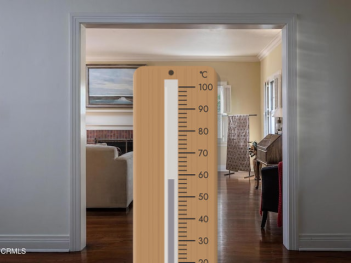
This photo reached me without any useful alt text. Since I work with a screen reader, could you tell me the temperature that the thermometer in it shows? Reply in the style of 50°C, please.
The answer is 58°C
